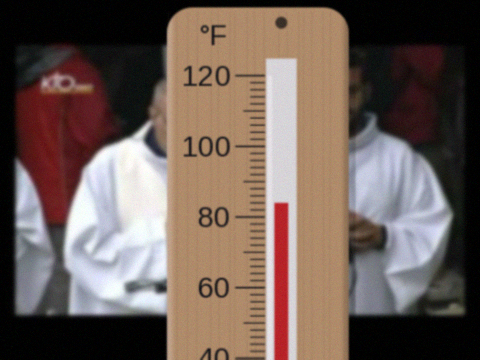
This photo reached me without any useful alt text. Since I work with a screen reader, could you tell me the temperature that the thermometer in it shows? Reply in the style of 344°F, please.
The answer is 84°F
